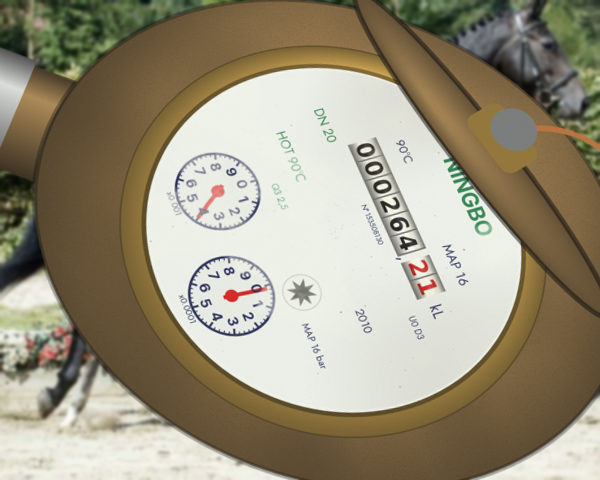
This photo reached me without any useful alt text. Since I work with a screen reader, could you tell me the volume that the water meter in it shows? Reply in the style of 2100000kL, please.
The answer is 264.2140kL
